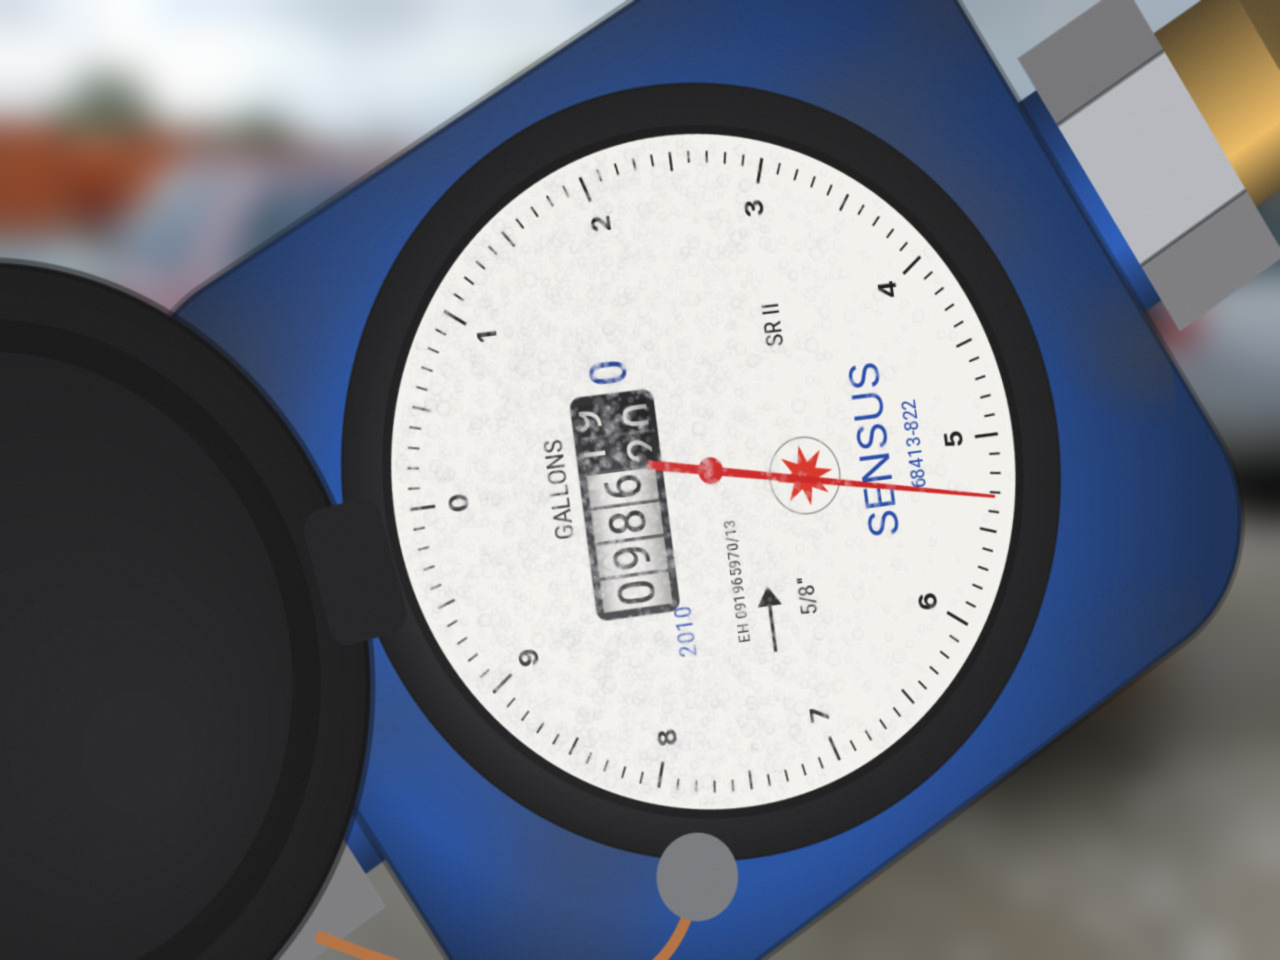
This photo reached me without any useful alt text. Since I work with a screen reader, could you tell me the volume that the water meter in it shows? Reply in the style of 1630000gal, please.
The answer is 986195.3gal
